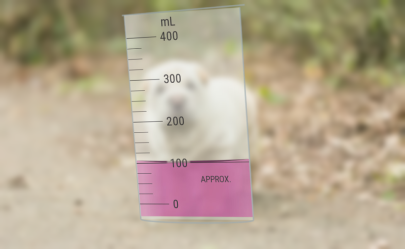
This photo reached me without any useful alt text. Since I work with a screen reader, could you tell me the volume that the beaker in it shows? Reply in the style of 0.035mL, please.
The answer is 100mL
